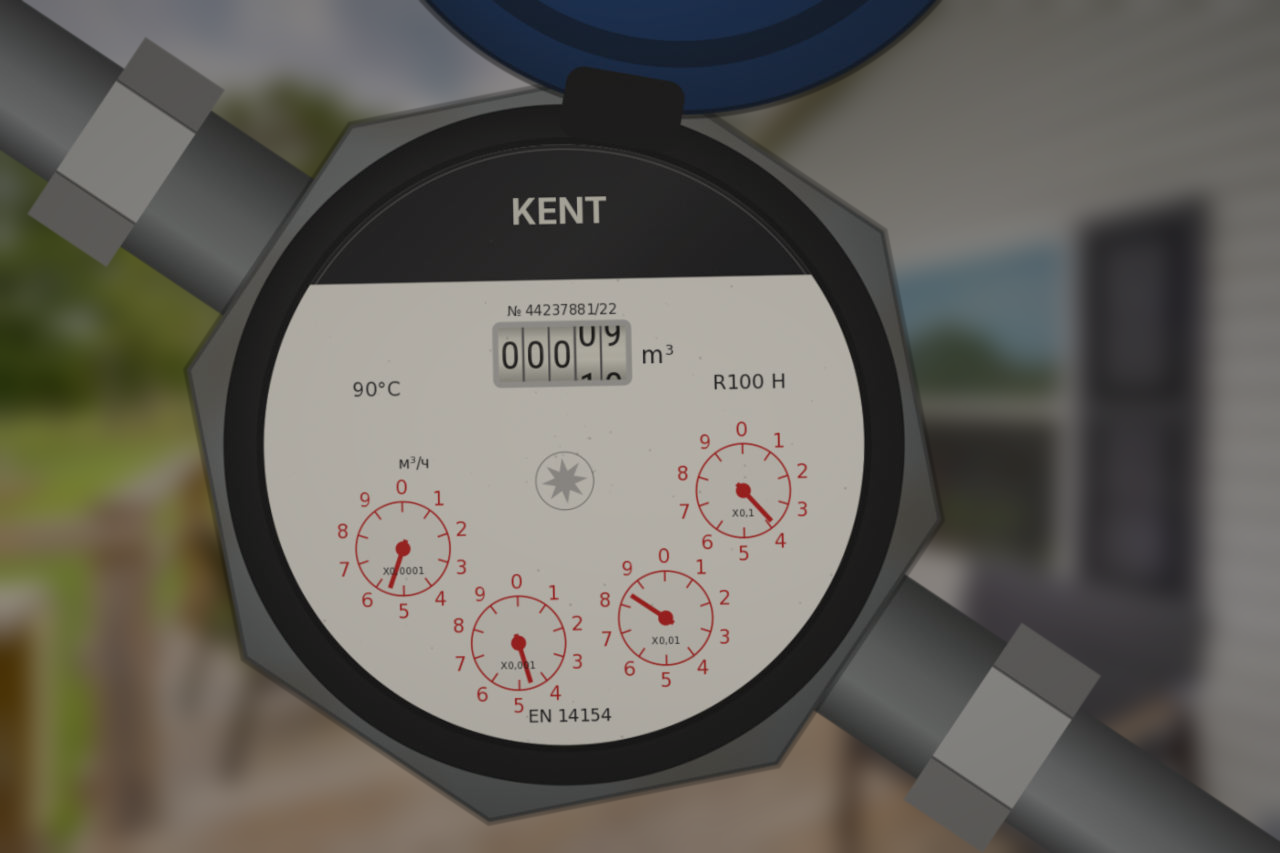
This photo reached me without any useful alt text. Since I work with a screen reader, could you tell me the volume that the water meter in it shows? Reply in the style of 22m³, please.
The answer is 9.3845m³
